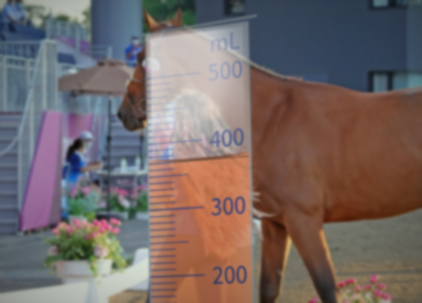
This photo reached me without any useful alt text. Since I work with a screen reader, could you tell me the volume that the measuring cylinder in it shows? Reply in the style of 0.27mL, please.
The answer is 370mL
